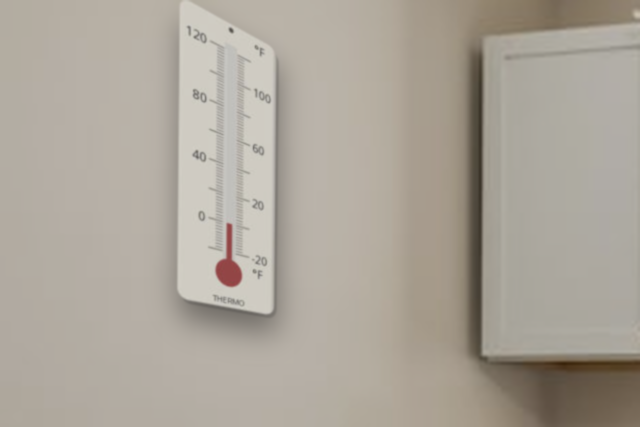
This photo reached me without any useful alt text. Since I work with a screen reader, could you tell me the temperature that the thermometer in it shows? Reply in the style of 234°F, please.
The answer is 0°F
